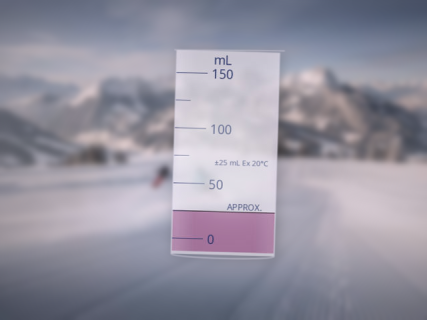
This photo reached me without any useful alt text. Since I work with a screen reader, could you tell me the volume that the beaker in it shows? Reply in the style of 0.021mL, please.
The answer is 25mL
